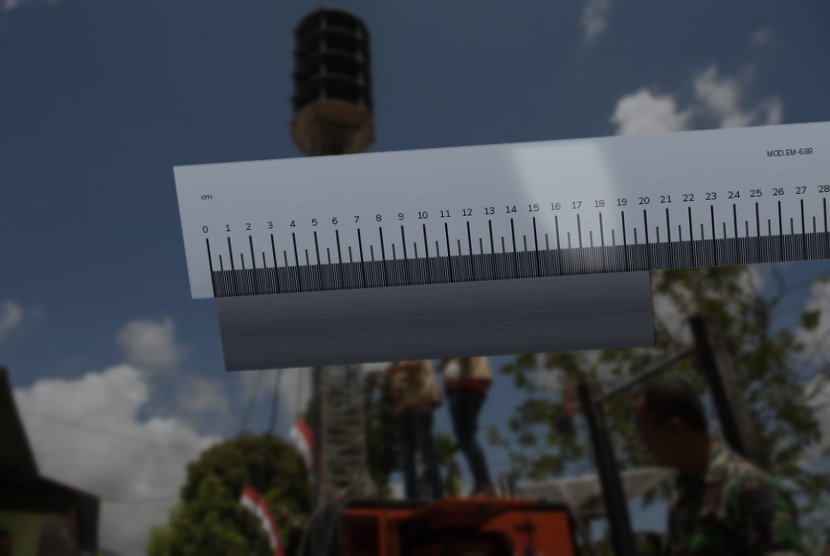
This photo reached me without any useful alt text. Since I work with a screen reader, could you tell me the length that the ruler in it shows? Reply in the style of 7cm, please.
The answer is 20cm
